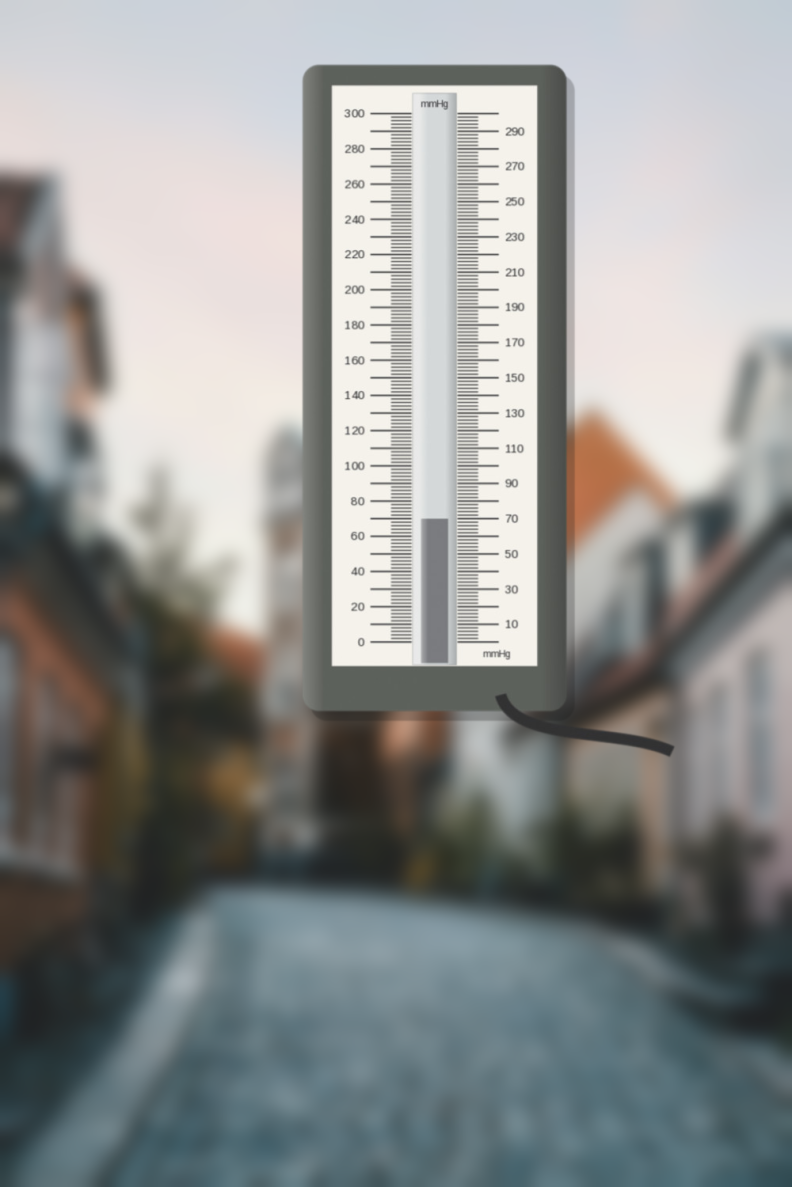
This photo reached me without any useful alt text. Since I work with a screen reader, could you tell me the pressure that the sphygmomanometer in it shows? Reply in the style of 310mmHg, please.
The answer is 70mmHg
